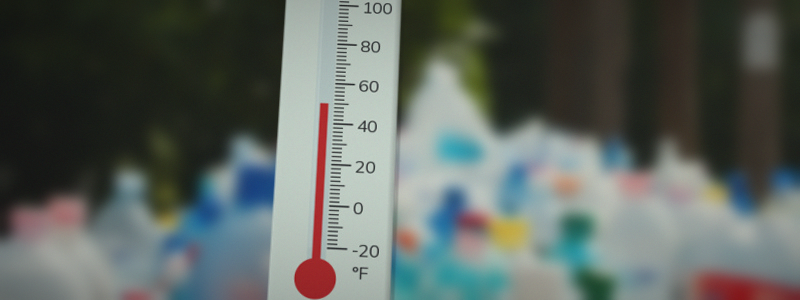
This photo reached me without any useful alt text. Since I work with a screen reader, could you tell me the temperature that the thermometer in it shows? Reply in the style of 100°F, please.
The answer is 50°F
